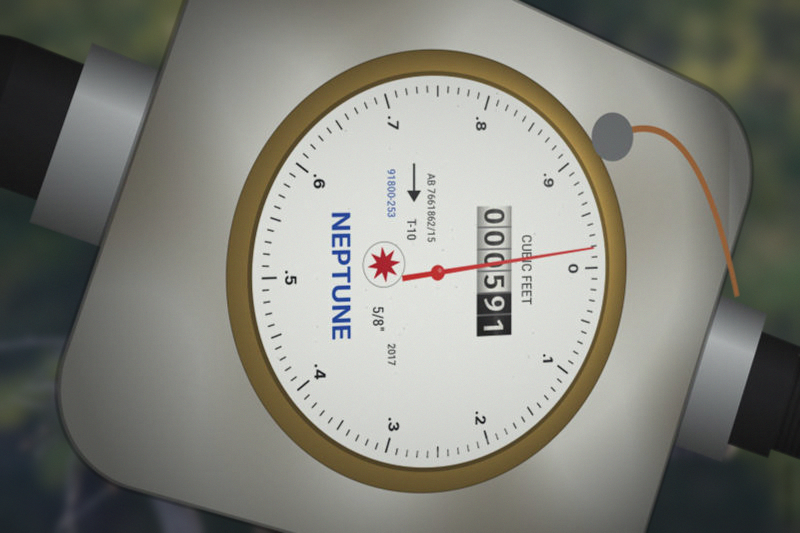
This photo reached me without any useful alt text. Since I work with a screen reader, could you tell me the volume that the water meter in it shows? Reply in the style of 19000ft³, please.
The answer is 590.98ft³
